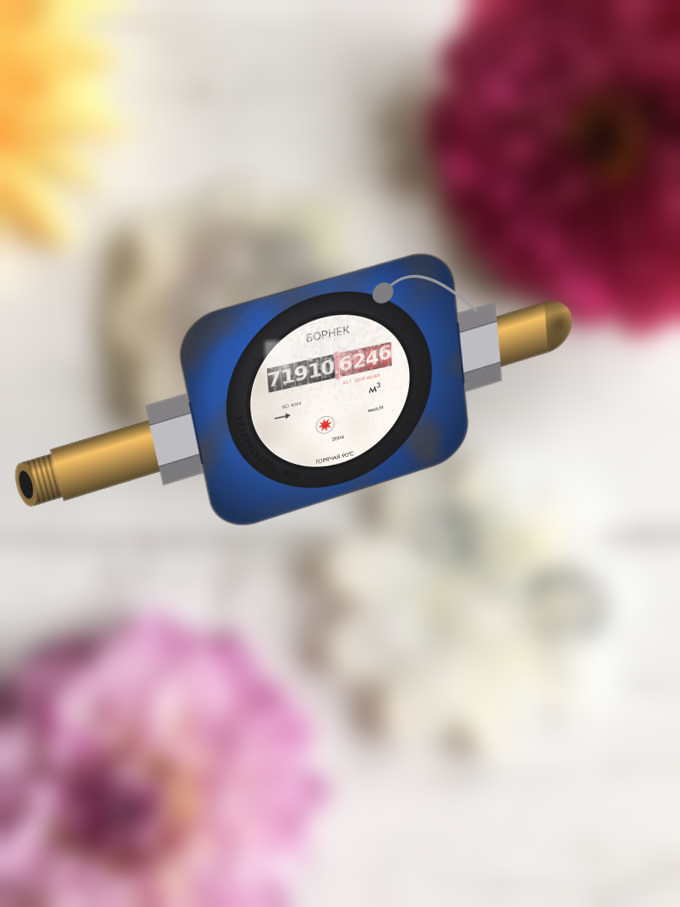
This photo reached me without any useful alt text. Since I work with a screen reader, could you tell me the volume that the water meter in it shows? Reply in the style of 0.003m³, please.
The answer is 71910.6246m³
